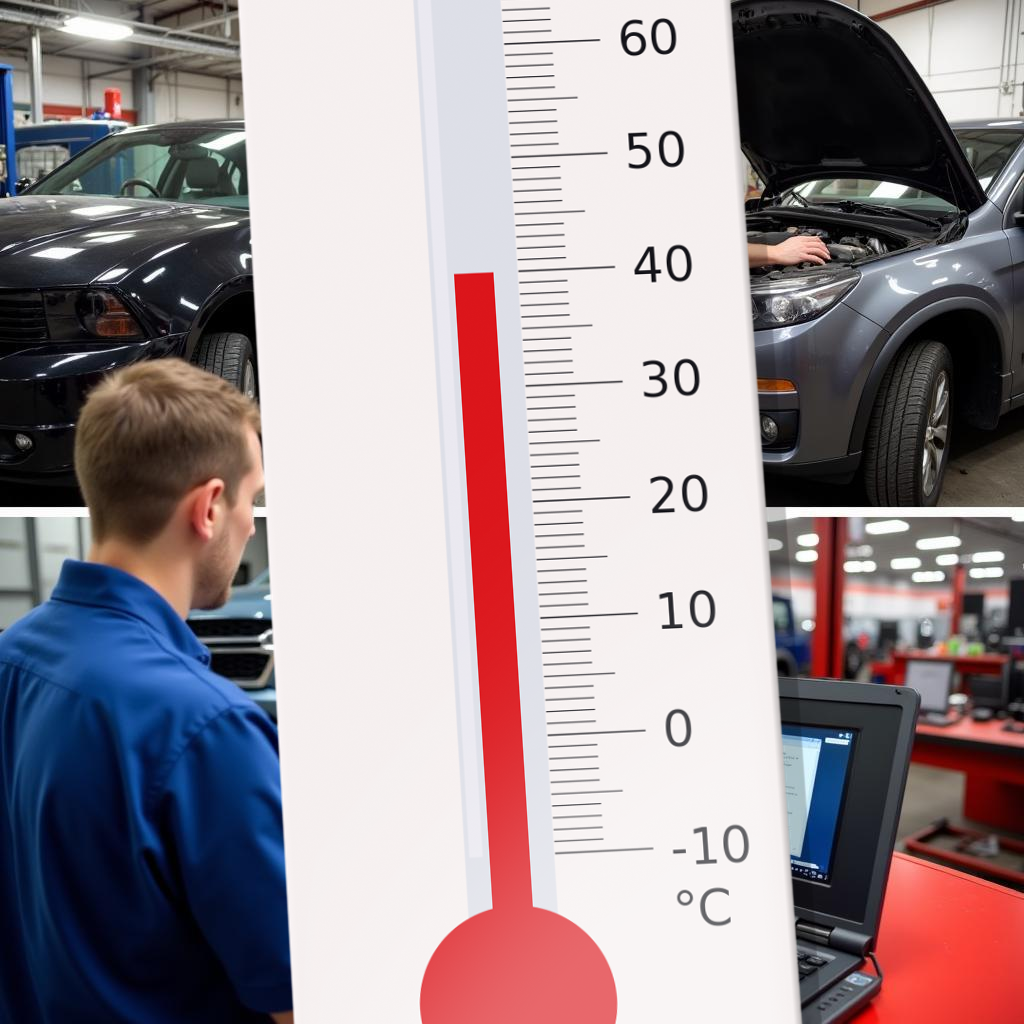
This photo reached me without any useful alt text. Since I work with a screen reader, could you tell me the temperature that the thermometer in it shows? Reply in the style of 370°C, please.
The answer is 40°C
